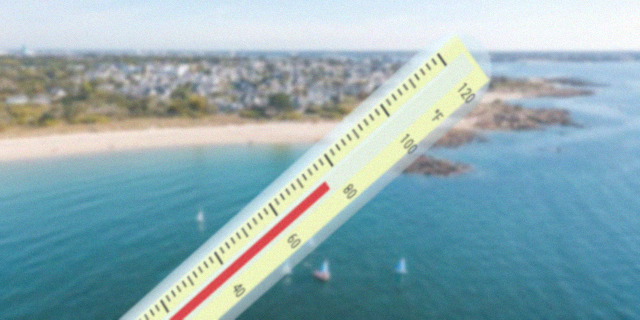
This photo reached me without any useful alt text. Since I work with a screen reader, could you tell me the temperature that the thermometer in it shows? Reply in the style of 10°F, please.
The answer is 76°F
